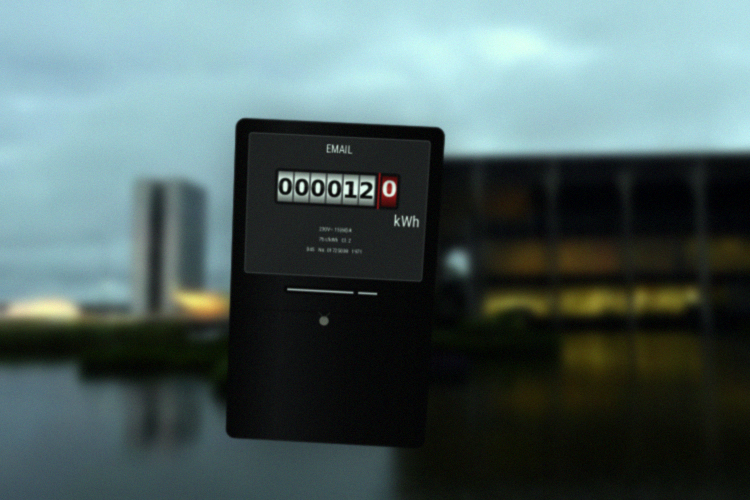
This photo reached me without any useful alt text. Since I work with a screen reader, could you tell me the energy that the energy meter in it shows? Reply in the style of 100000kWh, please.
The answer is 12.0kWh
